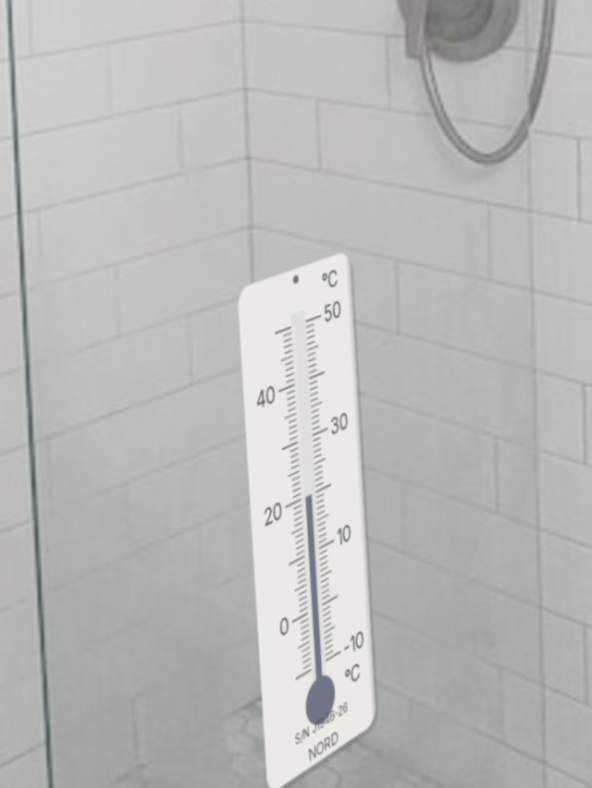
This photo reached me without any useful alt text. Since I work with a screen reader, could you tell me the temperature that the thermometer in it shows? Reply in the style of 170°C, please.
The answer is 20°C
